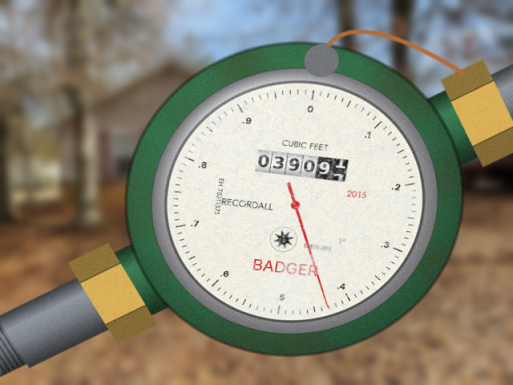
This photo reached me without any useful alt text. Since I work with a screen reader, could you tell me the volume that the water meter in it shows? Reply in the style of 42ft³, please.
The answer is 39091.43ft³
